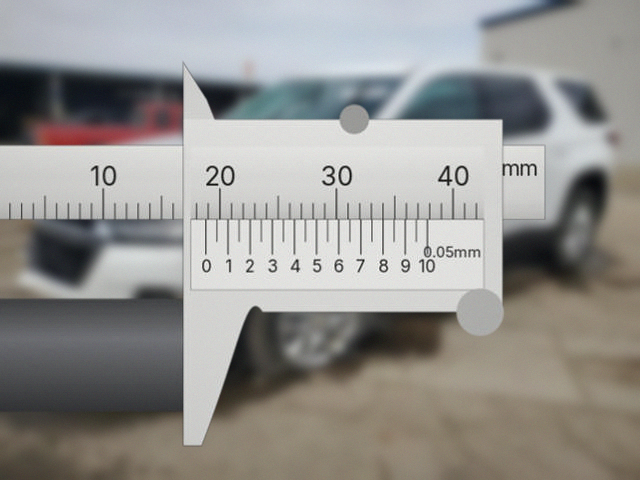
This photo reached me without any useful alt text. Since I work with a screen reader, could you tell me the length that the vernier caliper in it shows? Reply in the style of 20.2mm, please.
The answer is 18.8mm
